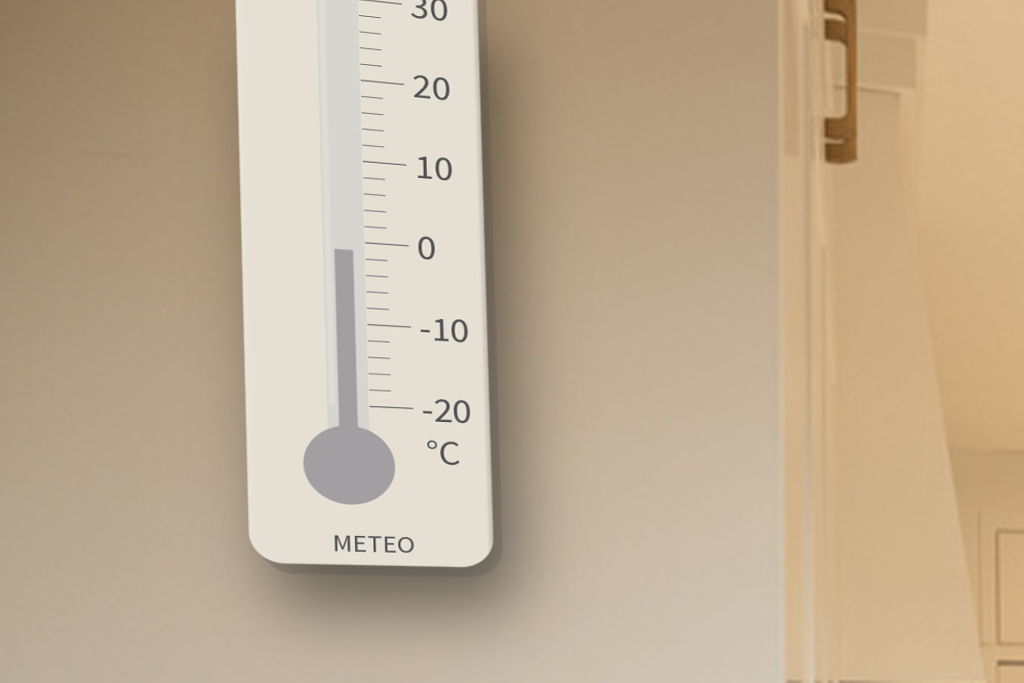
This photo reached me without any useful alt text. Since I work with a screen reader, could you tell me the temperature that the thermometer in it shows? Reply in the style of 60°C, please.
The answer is -1°C
